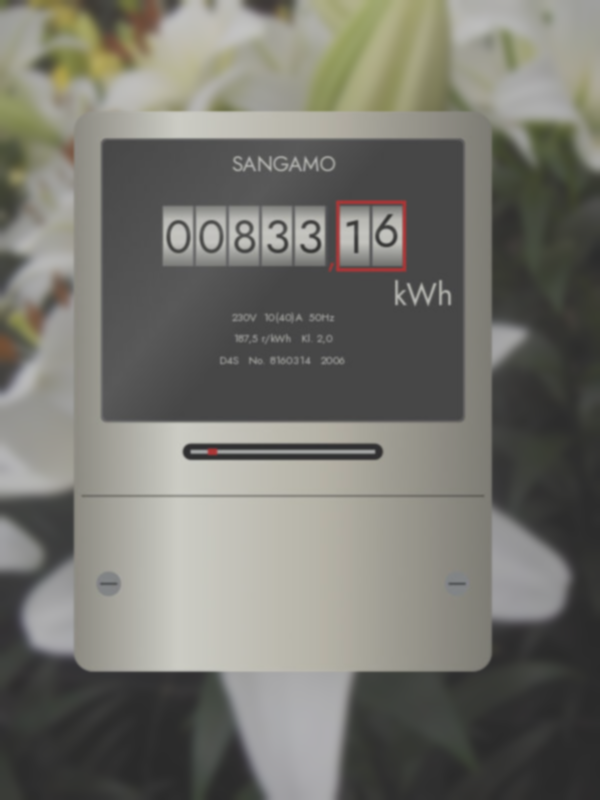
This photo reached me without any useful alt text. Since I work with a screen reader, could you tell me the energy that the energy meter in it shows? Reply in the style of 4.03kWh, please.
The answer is 833.16kWh
